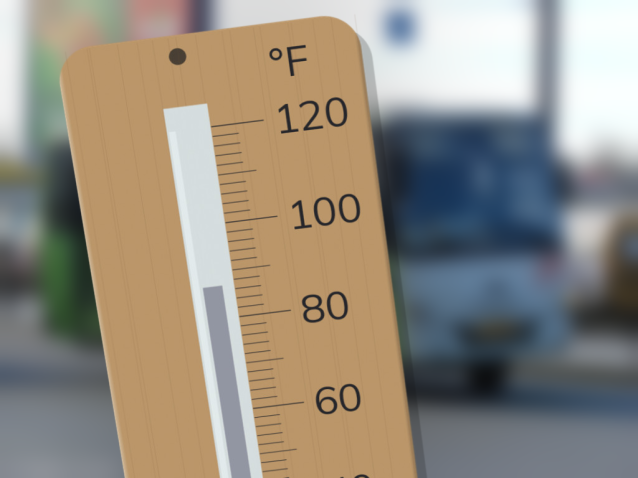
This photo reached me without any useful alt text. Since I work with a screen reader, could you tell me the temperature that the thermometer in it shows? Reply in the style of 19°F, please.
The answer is 87°F
